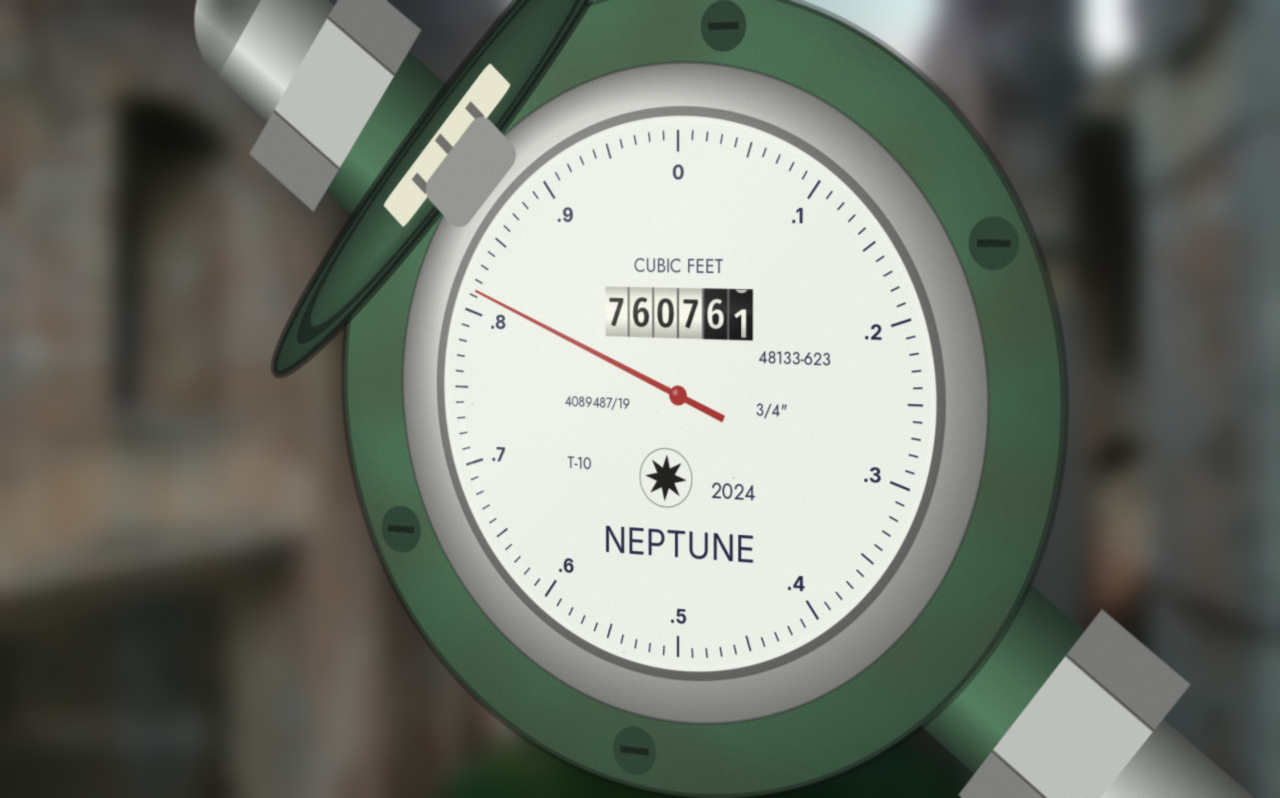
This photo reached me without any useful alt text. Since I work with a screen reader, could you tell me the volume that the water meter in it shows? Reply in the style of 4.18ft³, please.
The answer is 760760.81ft³
